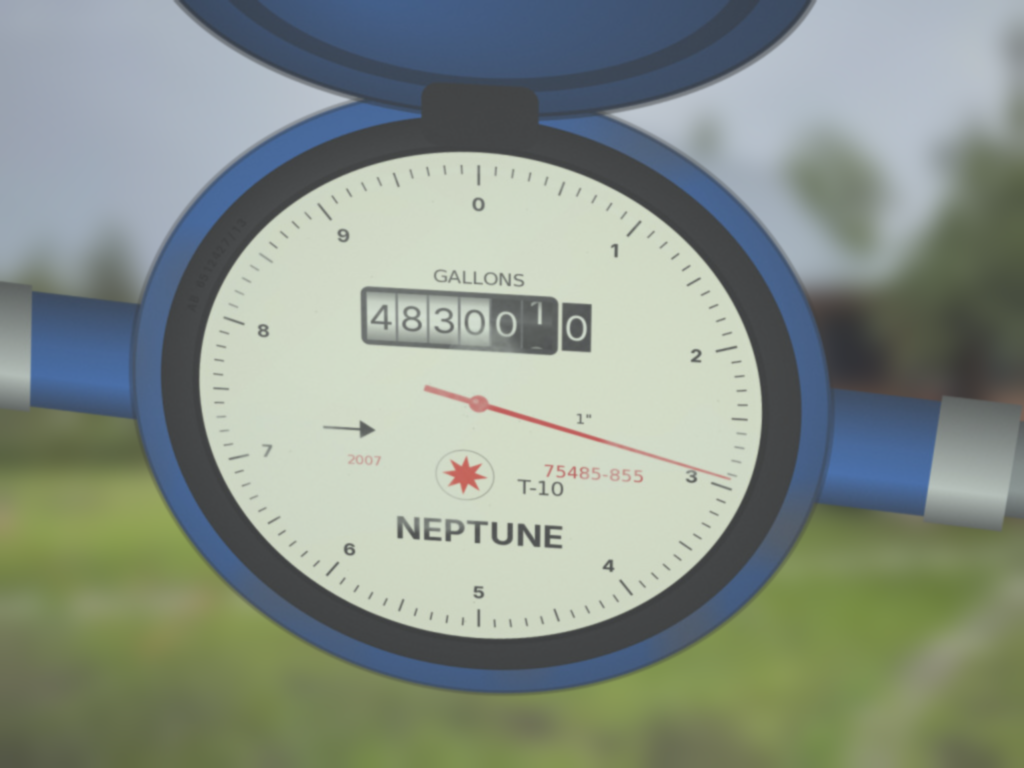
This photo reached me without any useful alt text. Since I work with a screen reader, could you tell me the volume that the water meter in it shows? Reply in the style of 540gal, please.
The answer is 4830012.9gal
